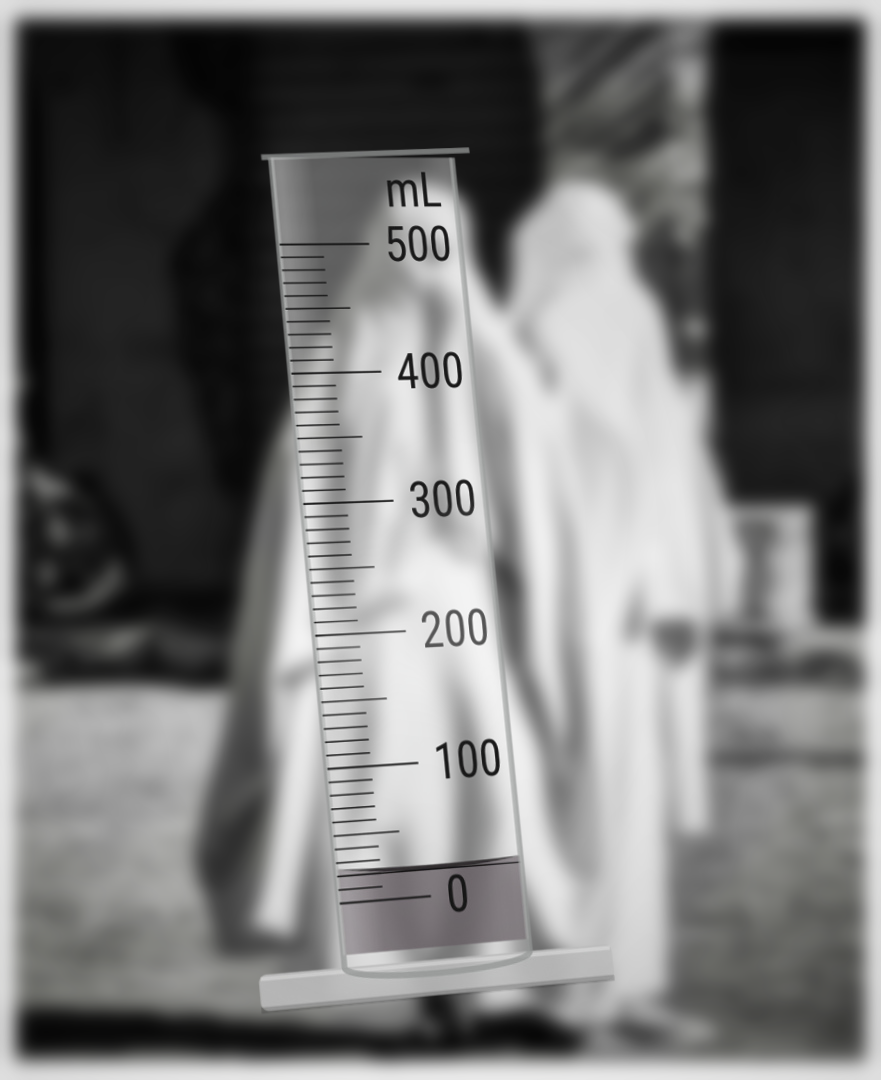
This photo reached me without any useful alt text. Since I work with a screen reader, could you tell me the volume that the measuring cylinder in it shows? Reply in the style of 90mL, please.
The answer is 20mL
